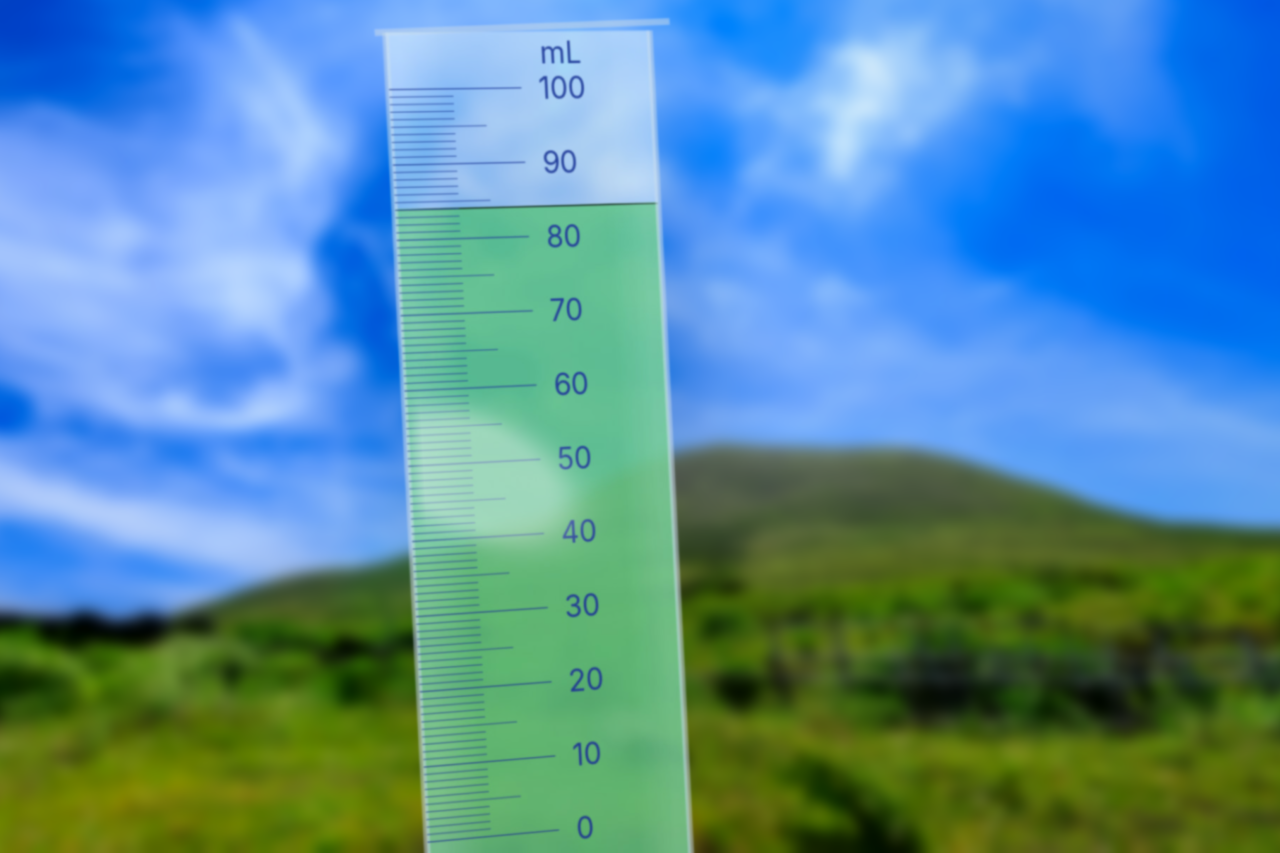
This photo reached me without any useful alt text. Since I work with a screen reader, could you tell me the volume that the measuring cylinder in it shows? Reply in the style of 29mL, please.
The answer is 84mL
